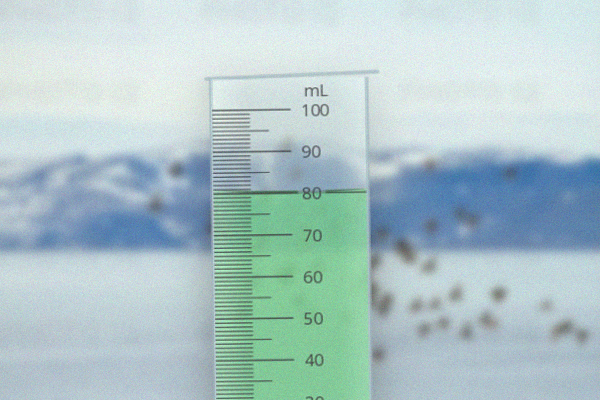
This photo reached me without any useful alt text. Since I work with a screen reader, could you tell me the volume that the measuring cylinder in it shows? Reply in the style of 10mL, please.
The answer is 80mL
